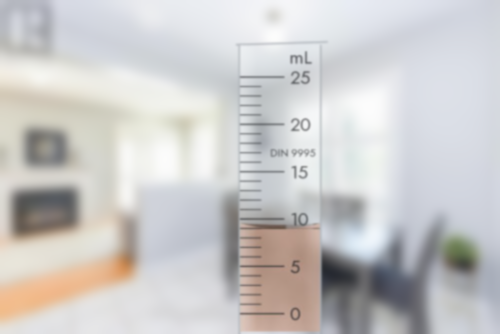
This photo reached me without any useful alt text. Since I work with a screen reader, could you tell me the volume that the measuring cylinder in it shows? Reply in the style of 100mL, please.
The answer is 9mL
